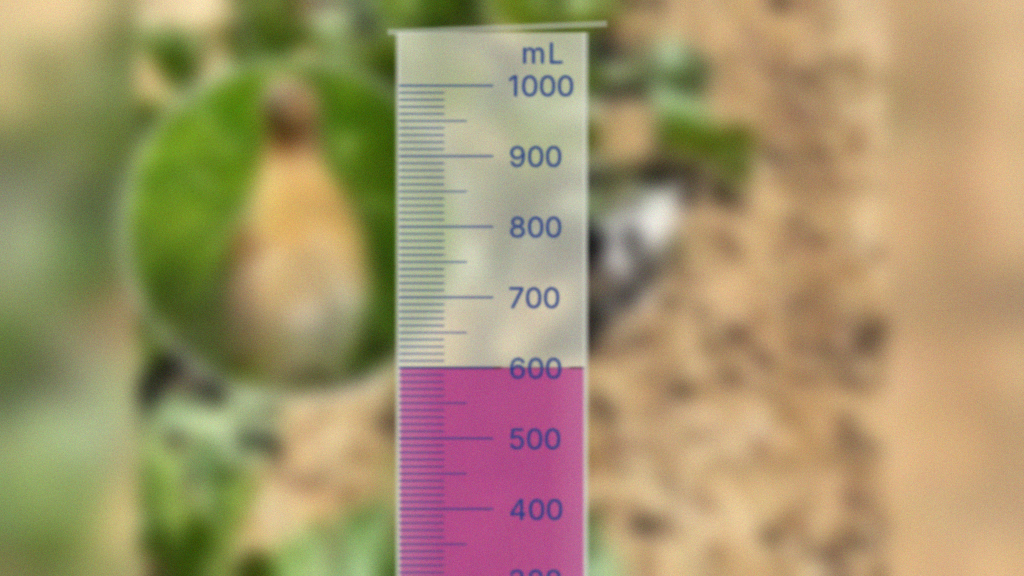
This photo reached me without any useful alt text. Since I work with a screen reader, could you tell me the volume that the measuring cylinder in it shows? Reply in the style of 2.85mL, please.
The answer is 600mL
